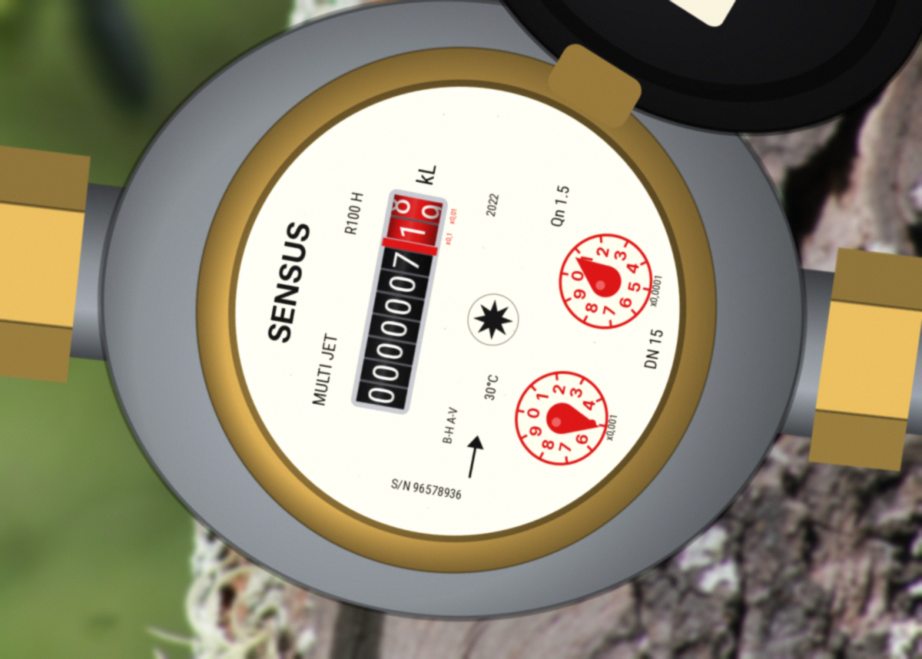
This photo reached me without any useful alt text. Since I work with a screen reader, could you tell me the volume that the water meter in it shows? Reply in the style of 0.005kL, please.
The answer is 7.1850kL
